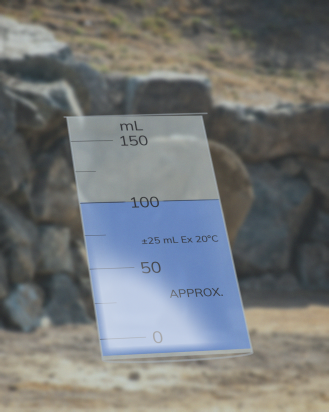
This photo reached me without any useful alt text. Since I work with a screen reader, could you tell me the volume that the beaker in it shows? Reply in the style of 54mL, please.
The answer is 100mL
